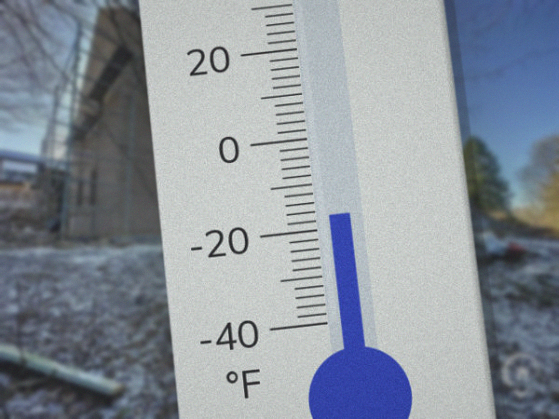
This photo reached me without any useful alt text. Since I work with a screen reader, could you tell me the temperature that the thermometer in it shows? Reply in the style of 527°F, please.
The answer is -17°F
